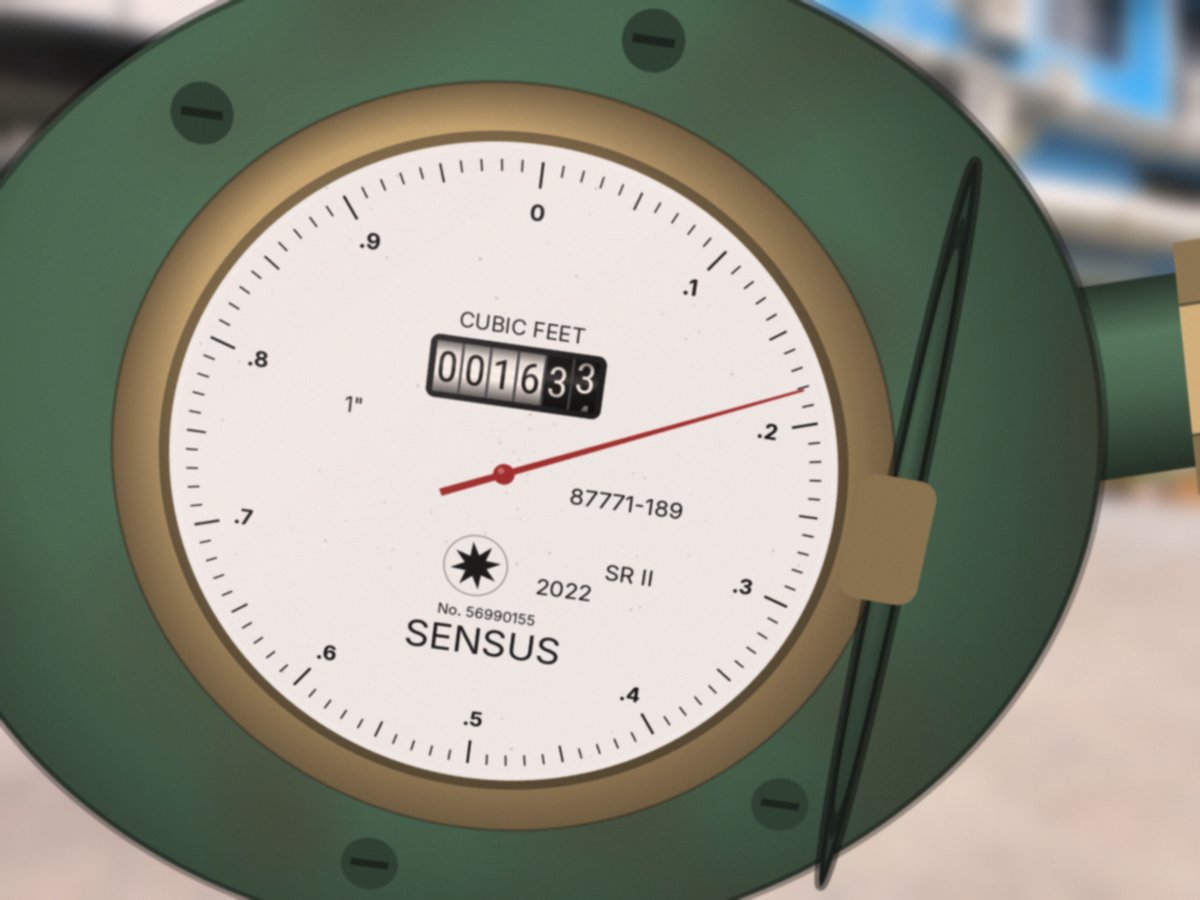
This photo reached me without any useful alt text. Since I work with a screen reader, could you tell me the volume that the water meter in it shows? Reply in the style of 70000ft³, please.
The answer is 1633.18ft³
